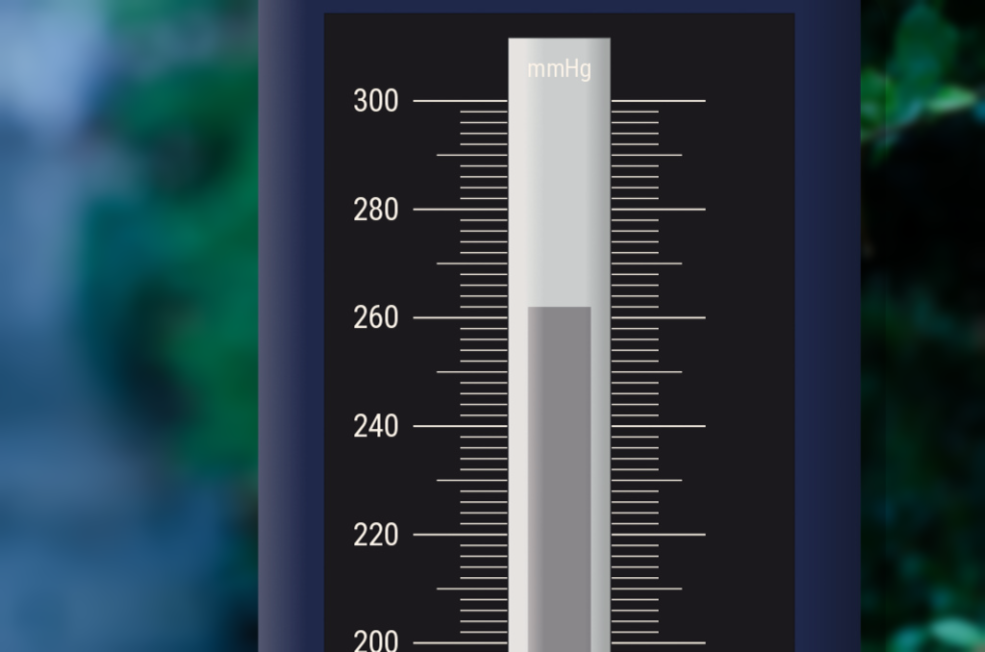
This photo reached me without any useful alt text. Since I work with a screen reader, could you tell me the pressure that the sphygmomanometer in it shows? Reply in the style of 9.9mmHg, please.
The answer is 262mmHg
